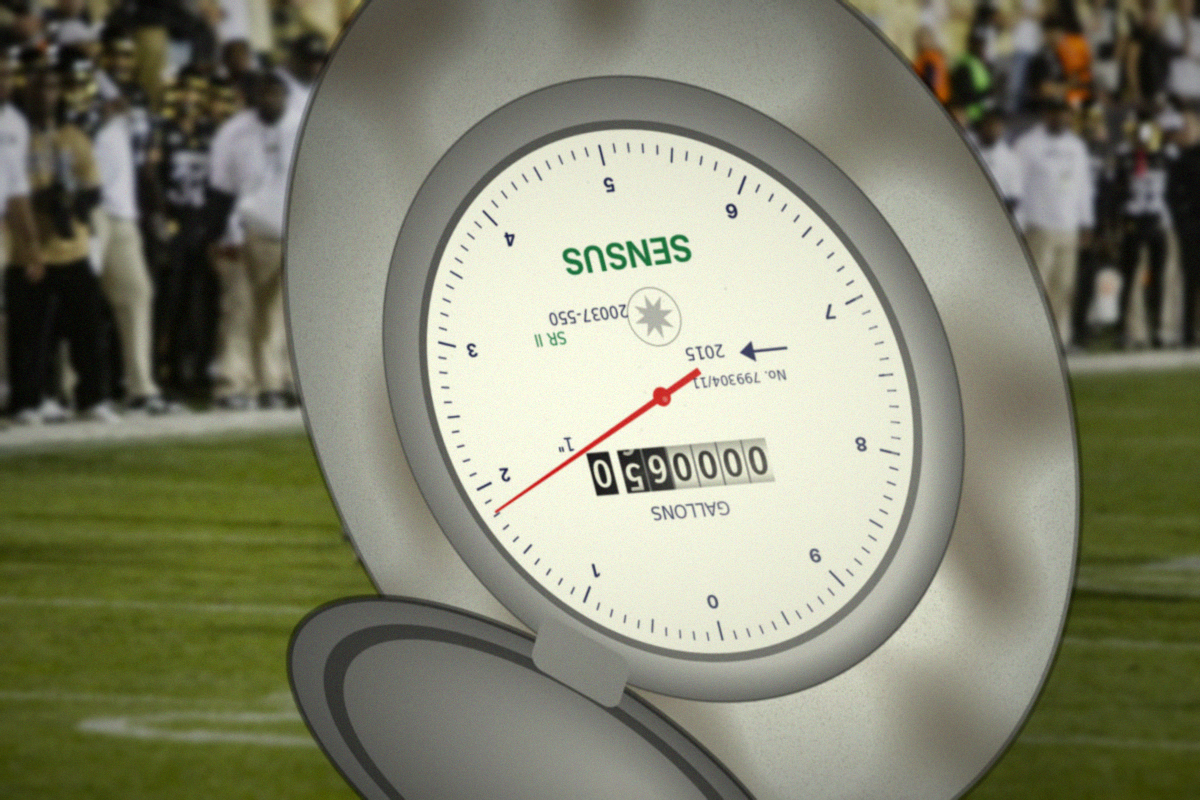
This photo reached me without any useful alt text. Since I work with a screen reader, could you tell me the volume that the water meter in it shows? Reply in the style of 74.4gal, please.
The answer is 651.8gal
